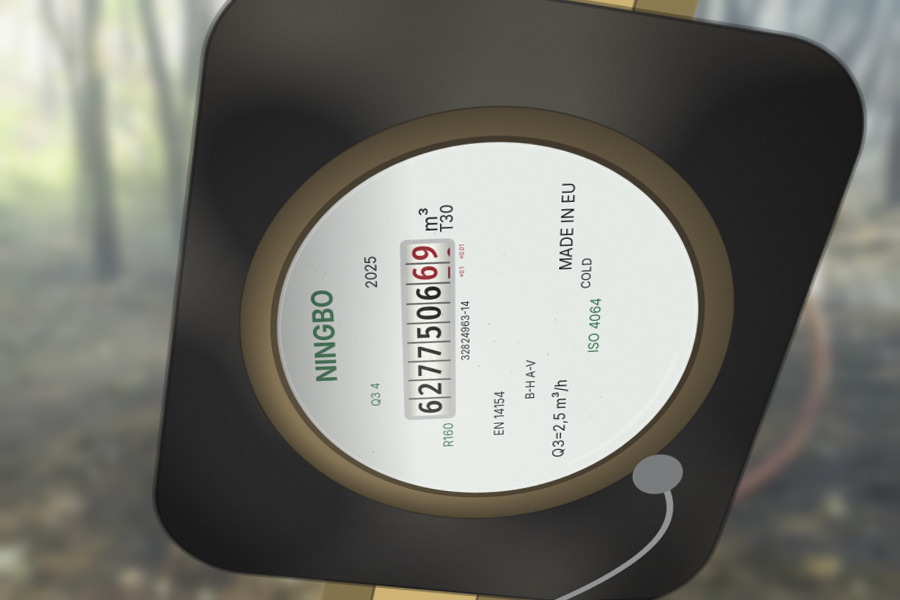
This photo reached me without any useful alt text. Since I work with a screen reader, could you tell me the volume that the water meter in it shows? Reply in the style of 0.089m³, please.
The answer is 6277506.69m³
